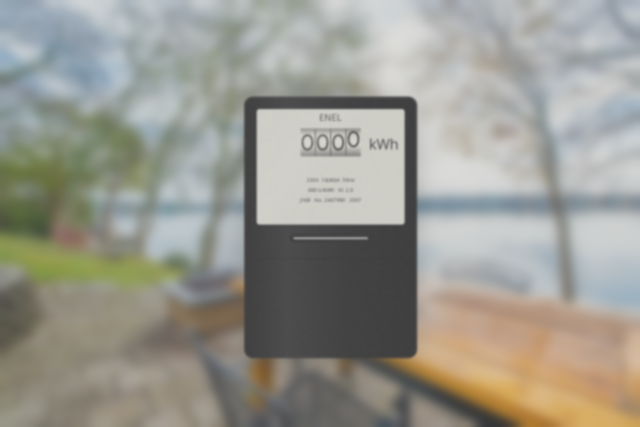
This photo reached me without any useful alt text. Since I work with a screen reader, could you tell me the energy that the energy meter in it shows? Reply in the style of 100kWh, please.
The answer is 0kWh
